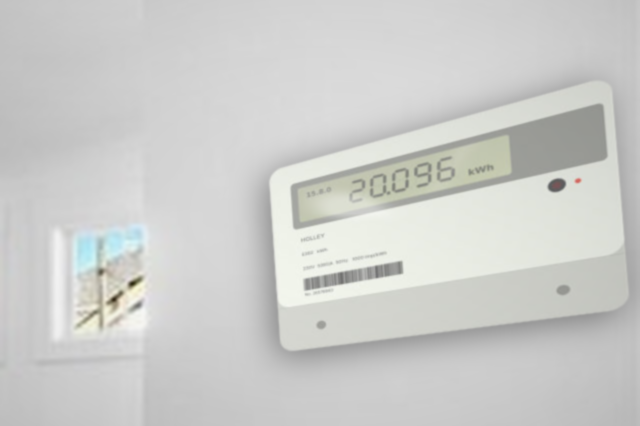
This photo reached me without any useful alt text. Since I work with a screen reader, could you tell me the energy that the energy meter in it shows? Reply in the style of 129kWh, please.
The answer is 20.096kWh
